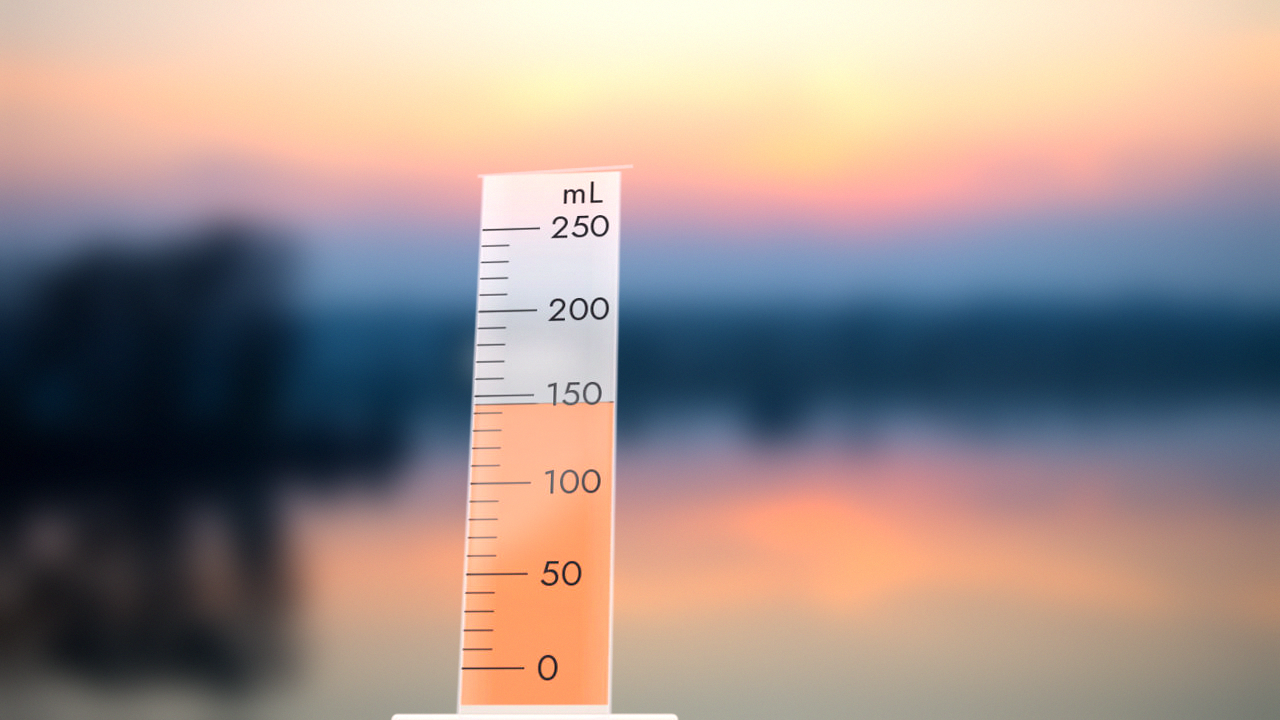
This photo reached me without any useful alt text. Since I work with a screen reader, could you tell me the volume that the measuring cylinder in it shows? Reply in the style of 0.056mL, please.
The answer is 145mL
